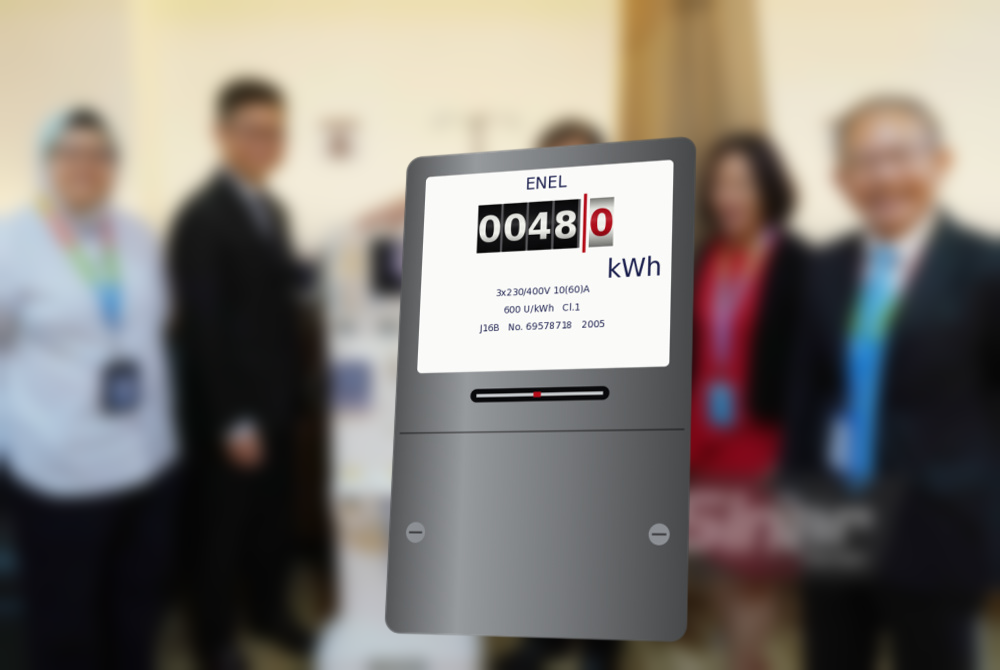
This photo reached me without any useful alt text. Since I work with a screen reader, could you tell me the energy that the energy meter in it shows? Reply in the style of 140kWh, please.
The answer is 48.0kWh
